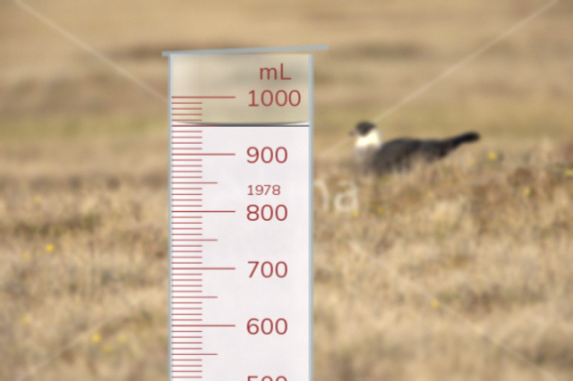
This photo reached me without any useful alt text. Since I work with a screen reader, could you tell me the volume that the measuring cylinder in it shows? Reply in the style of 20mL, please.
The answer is 950mL
